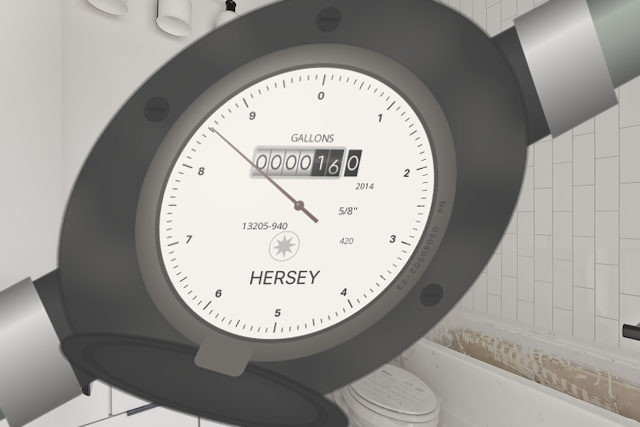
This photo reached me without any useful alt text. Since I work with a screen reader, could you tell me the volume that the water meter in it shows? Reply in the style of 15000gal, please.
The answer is 158.5gal
